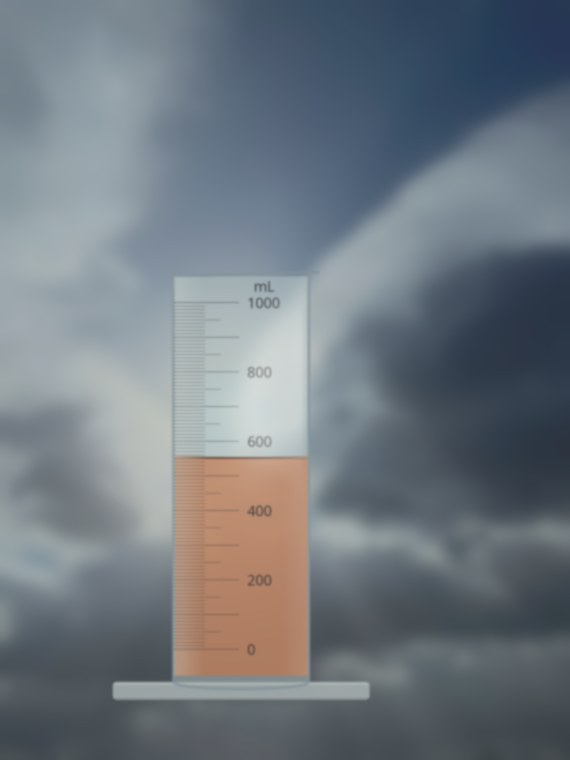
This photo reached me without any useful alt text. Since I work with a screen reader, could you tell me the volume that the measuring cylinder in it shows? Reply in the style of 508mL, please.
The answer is 550mL
